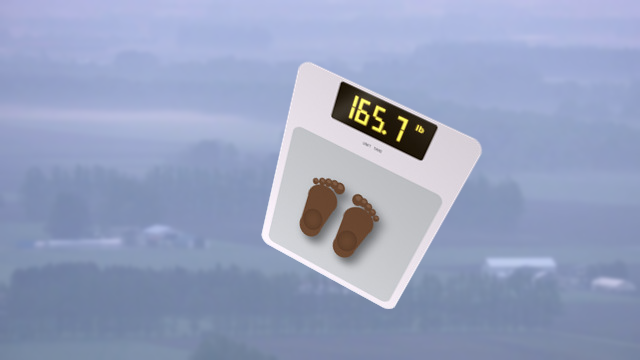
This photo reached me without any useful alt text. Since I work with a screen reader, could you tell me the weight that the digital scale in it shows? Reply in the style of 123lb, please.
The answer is 165.7lb
